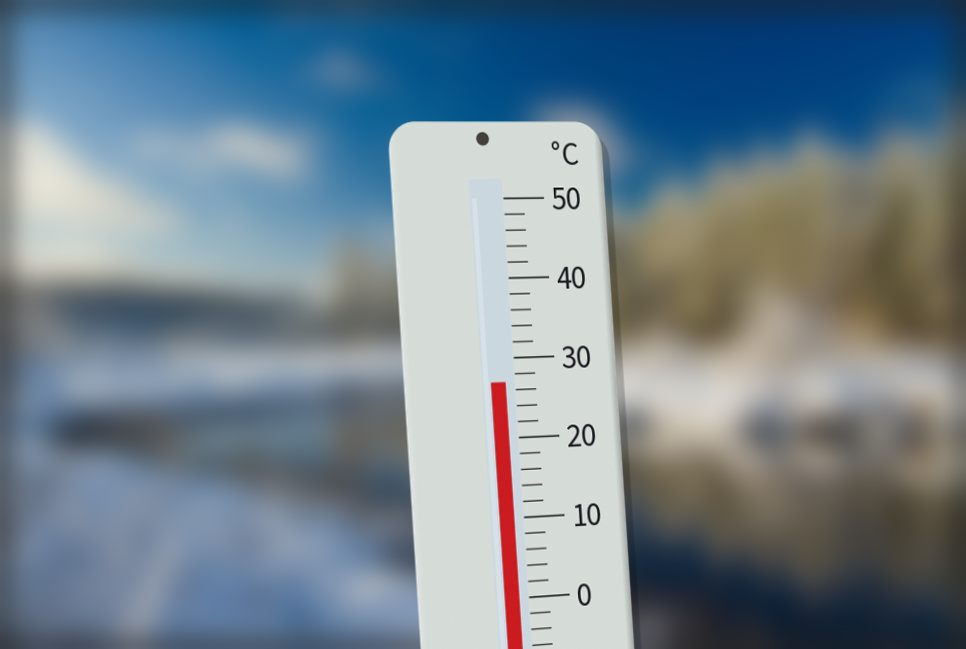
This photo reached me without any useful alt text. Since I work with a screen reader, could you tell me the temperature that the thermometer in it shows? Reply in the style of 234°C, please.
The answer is 27°C
